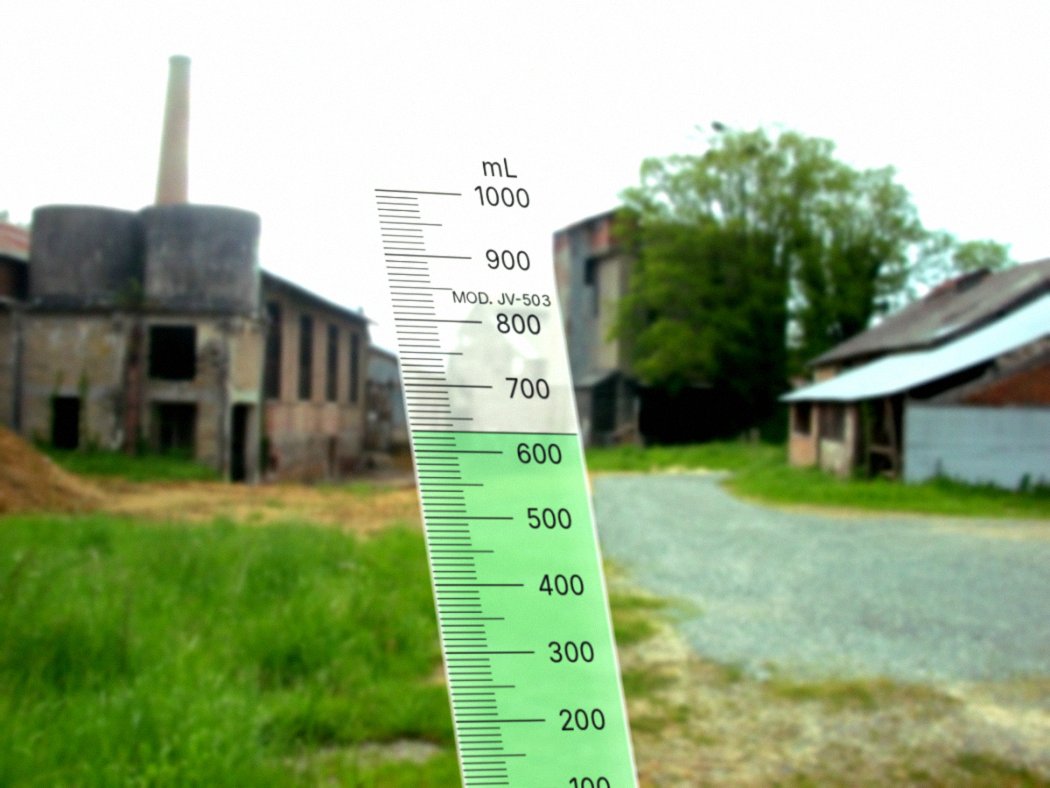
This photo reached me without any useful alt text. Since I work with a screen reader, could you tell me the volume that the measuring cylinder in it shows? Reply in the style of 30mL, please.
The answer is 630mL
